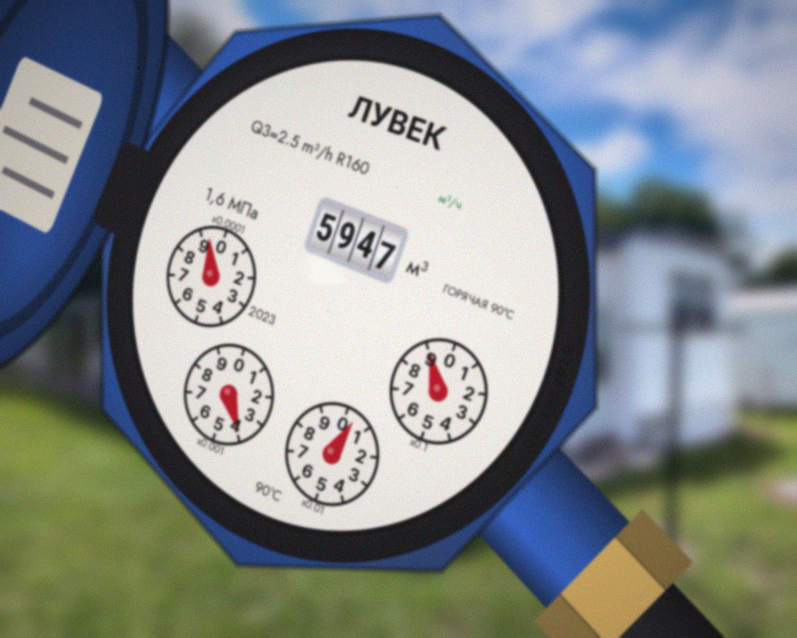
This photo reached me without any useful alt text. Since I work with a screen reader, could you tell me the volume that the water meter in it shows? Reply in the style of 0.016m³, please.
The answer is 5946.9039m³
